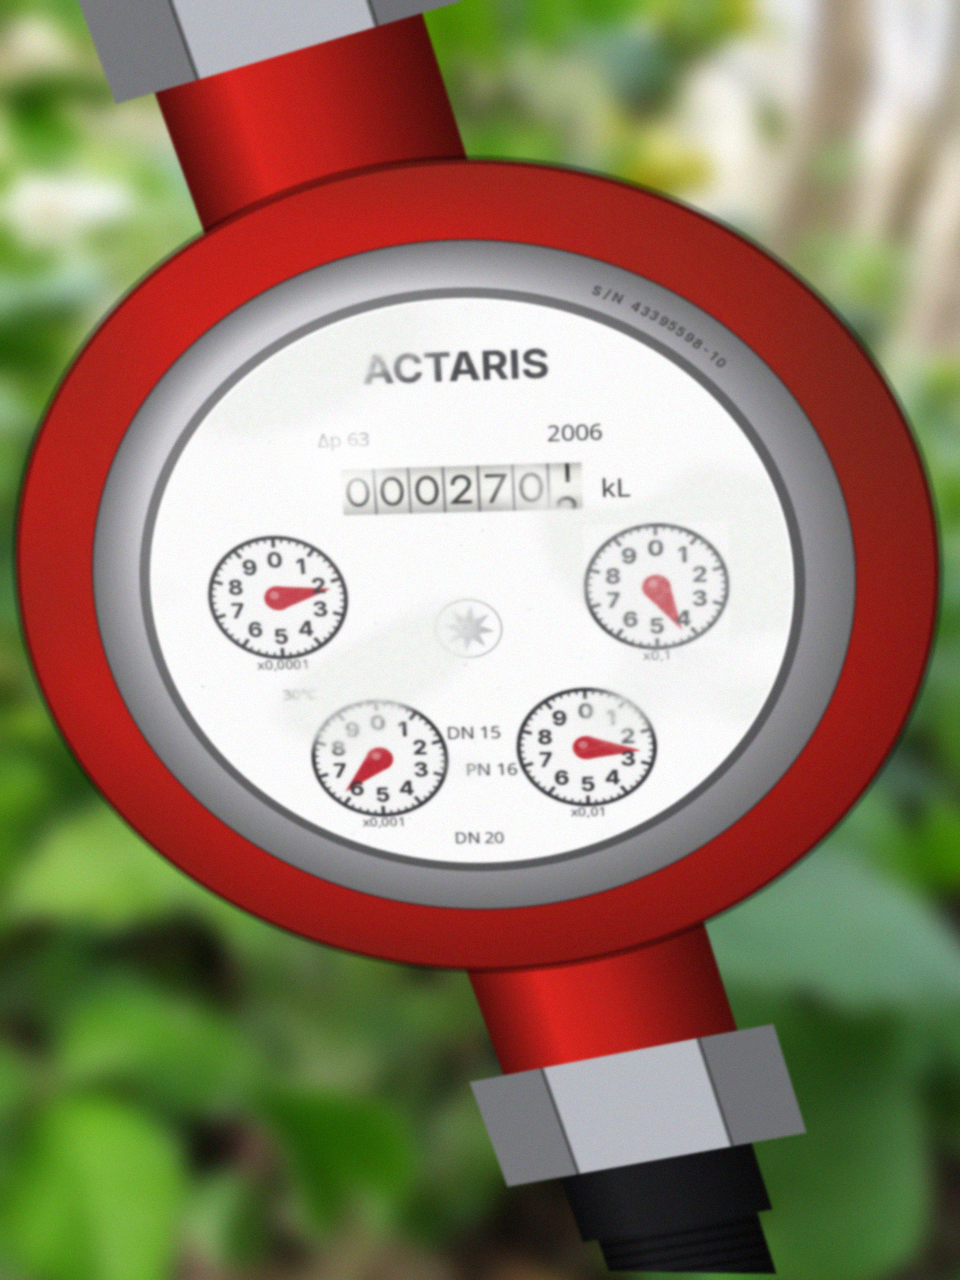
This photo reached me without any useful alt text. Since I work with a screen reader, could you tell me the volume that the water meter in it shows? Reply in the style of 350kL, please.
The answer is 2701.4262kL
